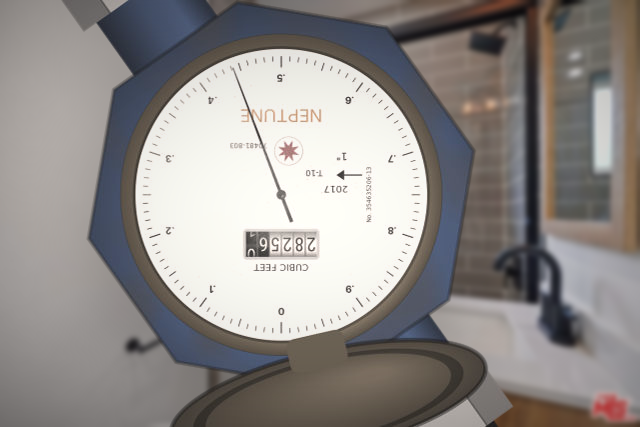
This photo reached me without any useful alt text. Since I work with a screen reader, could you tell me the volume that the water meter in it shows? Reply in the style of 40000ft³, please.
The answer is 282560.44ft³
